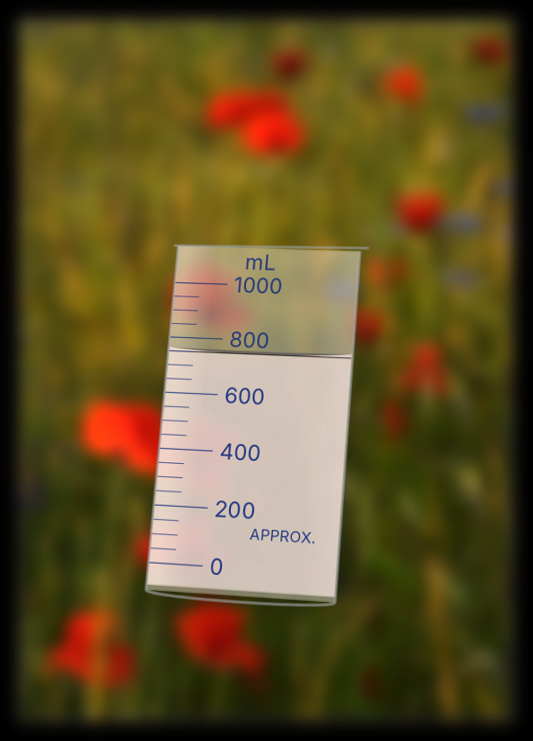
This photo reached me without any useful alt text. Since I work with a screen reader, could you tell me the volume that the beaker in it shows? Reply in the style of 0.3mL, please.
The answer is 750mL
